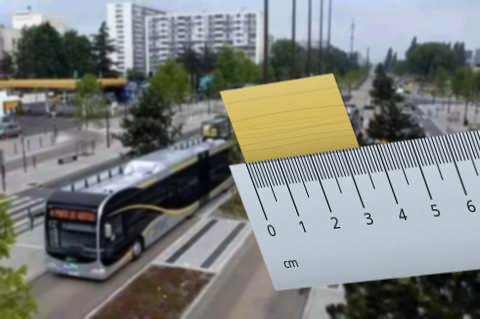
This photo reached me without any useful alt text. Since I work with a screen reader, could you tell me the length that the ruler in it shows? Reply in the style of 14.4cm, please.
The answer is 3.5cm
